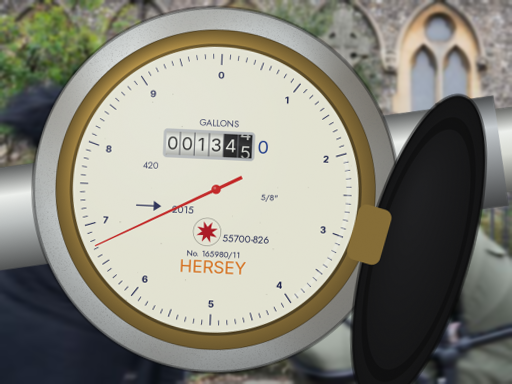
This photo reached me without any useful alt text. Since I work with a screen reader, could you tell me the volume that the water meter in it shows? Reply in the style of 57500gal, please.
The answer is 13446.7gal
